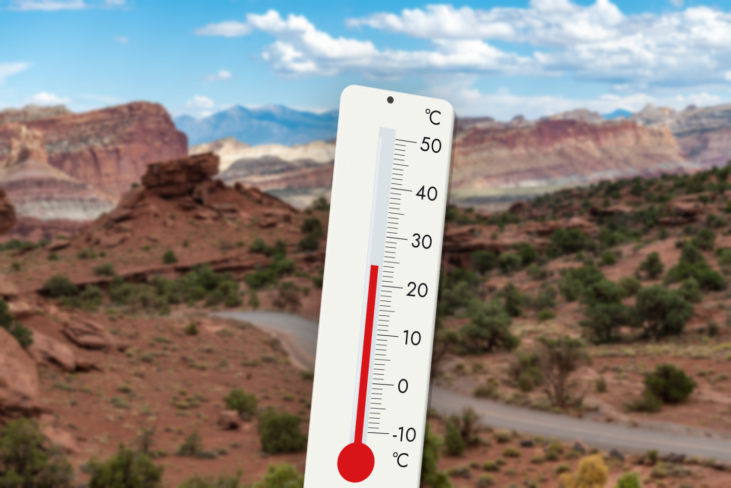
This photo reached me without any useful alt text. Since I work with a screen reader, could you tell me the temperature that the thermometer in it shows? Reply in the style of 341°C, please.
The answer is 24°C
